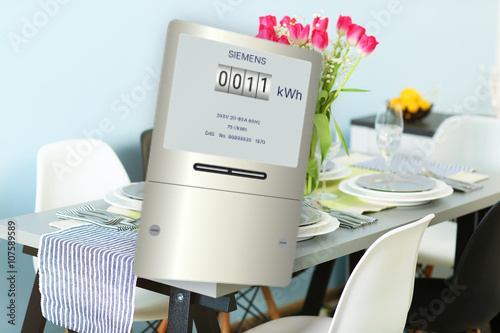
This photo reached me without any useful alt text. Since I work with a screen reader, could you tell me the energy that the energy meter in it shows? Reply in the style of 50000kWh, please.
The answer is 11kWh
